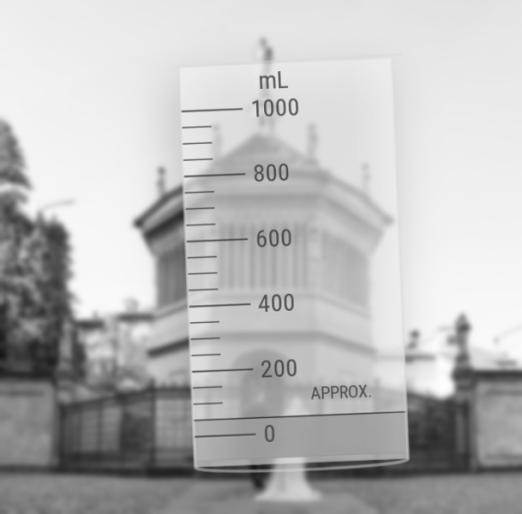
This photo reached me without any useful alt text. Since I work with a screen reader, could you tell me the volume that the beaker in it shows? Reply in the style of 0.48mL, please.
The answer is 50mL
